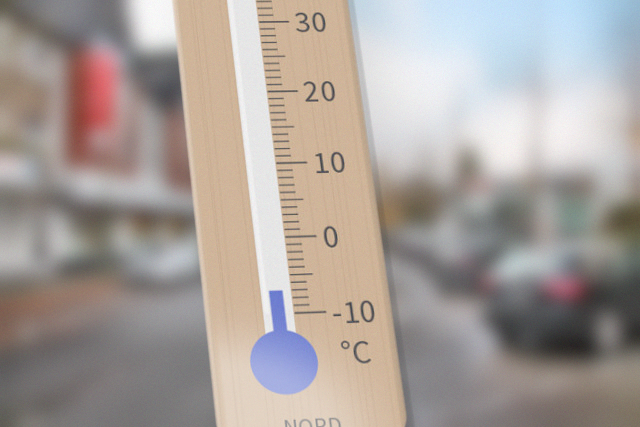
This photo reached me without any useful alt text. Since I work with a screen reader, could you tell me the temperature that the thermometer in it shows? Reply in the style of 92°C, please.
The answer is -7°C
